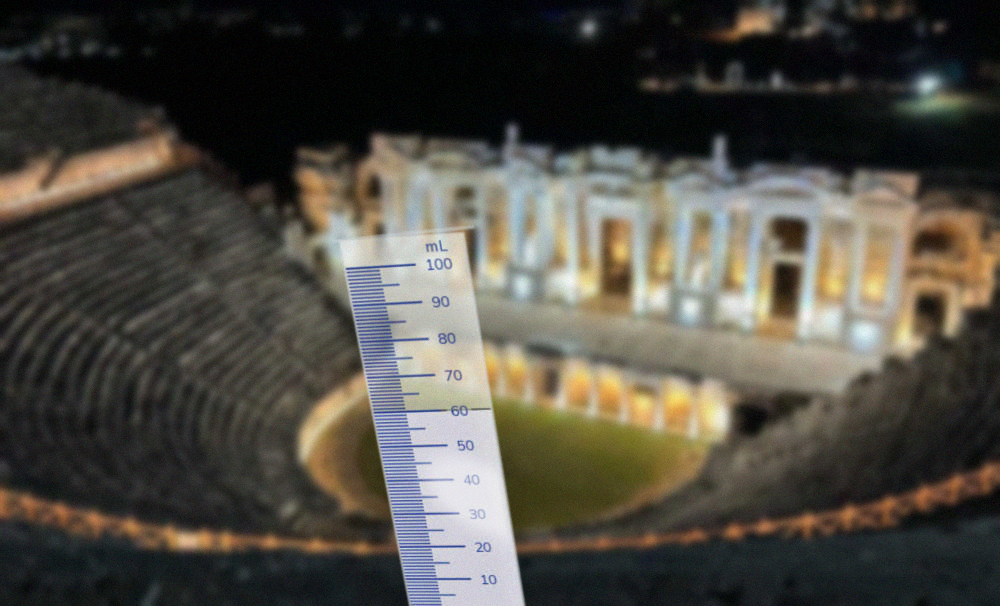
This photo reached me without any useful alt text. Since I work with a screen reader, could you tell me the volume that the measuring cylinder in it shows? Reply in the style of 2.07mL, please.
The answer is 60mL
